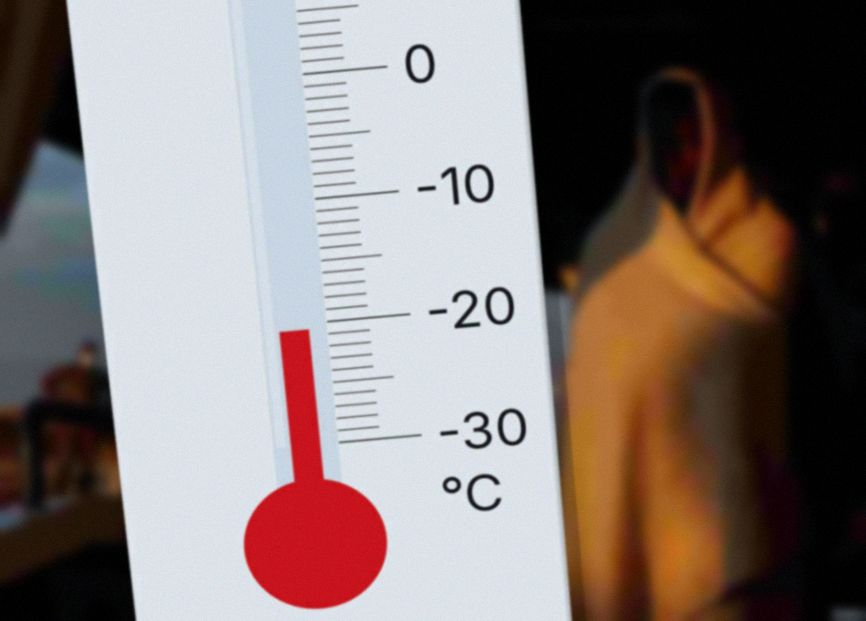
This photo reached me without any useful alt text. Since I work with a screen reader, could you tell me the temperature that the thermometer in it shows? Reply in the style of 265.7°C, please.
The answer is -20.5°C
